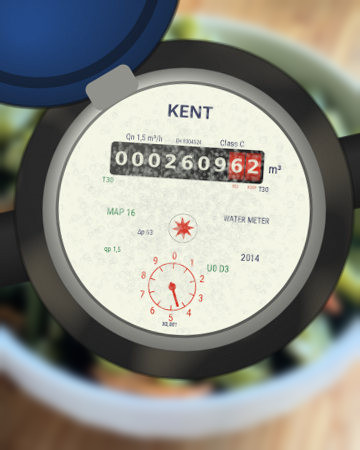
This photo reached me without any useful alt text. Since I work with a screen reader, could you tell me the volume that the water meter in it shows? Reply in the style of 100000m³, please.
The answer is 2609.624m³
